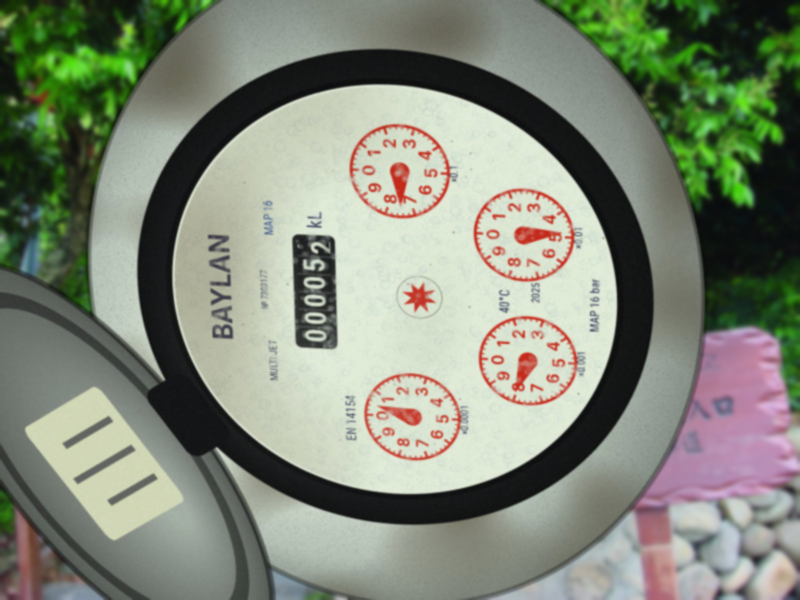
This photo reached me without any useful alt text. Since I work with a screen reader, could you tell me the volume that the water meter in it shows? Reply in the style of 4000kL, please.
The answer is 51.7480kL
